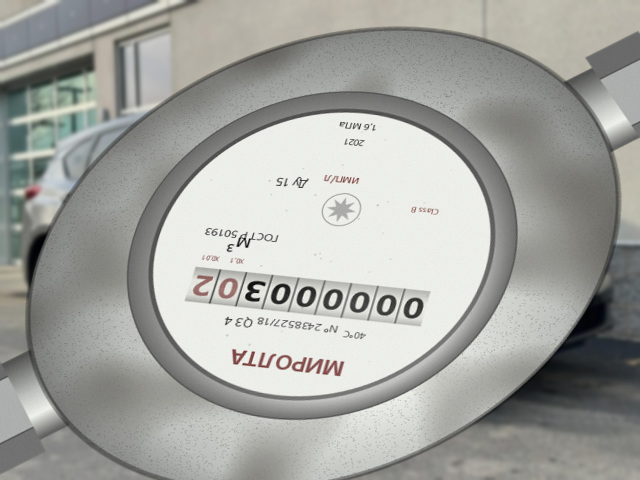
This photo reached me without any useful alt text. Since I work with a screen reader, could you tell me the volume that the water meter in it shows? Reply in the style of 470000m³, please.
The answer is 3.02m³
